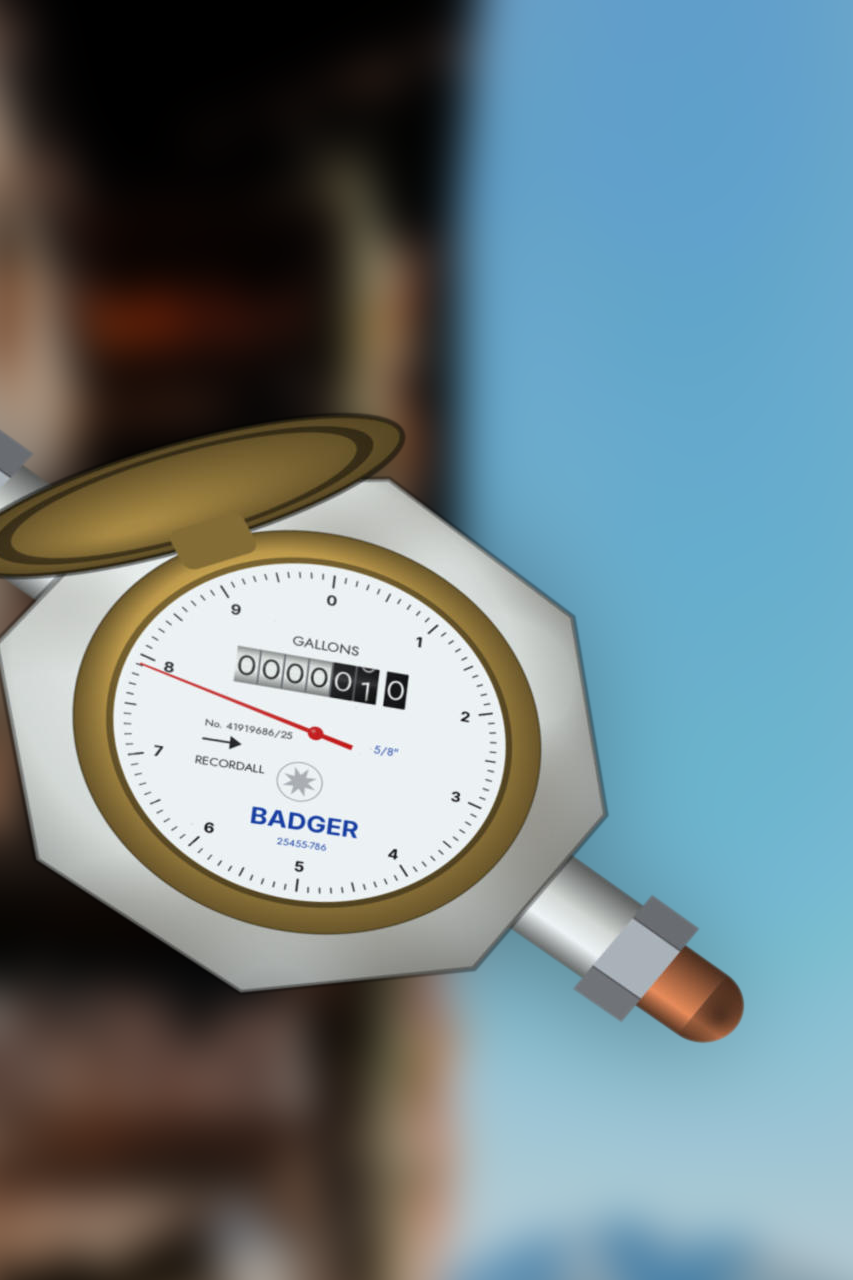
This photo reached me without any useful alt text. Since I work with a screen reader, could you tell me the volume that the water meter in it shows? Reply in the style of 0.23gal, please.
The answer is 7.9gal
